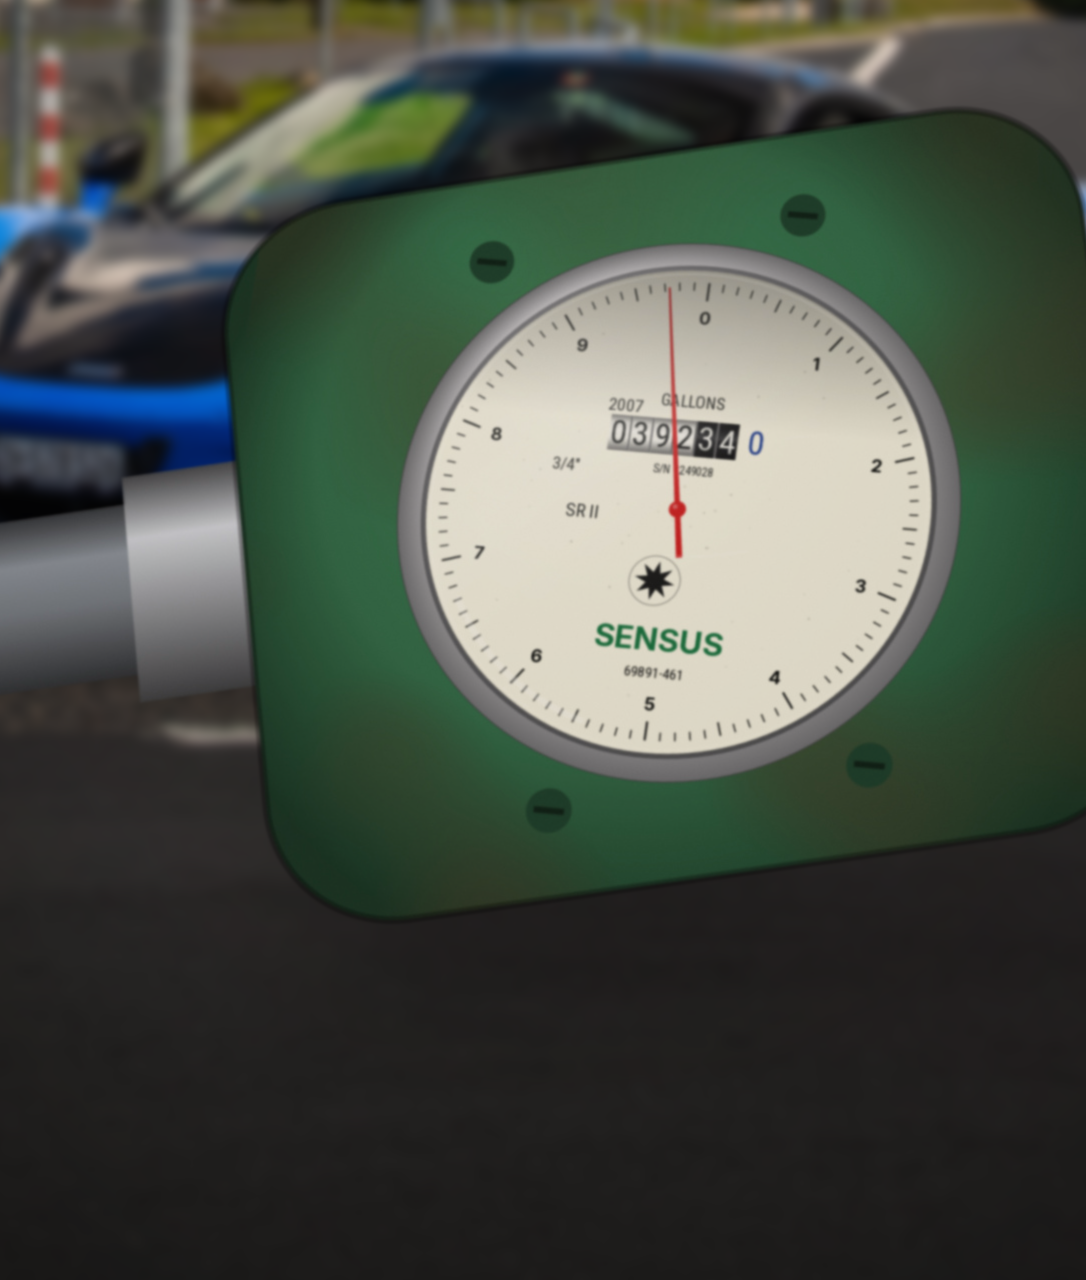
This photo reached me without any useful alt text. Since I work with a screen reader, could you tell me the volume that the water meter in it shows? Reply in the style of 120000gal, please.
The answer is 392339.7gal
